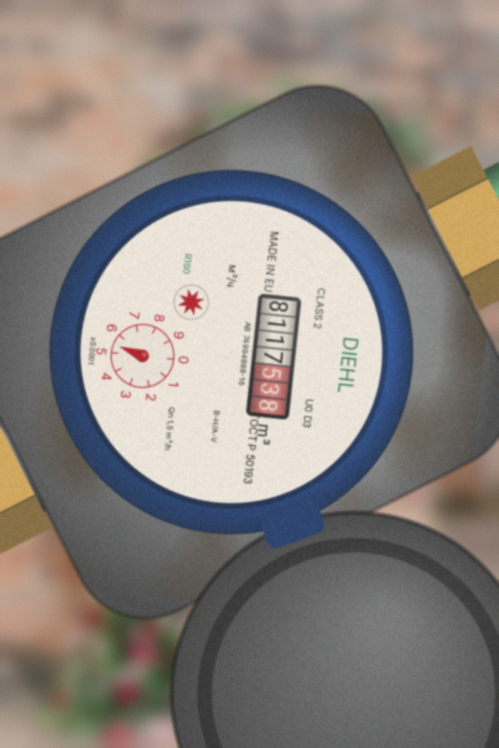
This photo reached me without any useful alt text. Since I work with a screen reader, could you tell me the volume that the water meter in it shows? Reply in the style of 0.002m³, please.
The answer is 8117.5385m³
